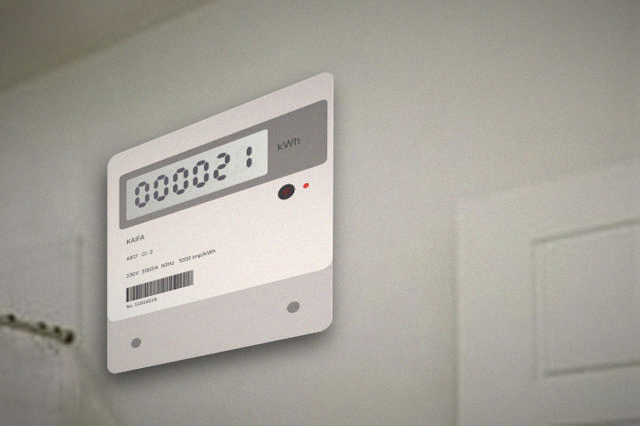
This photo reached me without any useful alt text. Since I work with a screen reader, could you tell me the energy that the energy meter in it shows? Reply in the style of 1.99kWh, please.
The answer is 21kWh
